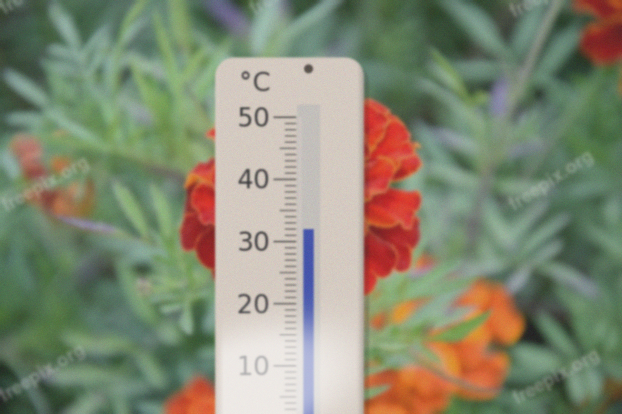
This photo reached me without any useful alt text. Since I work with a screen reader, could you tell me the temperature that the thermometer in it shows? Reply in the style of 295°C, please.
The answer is 32°C
